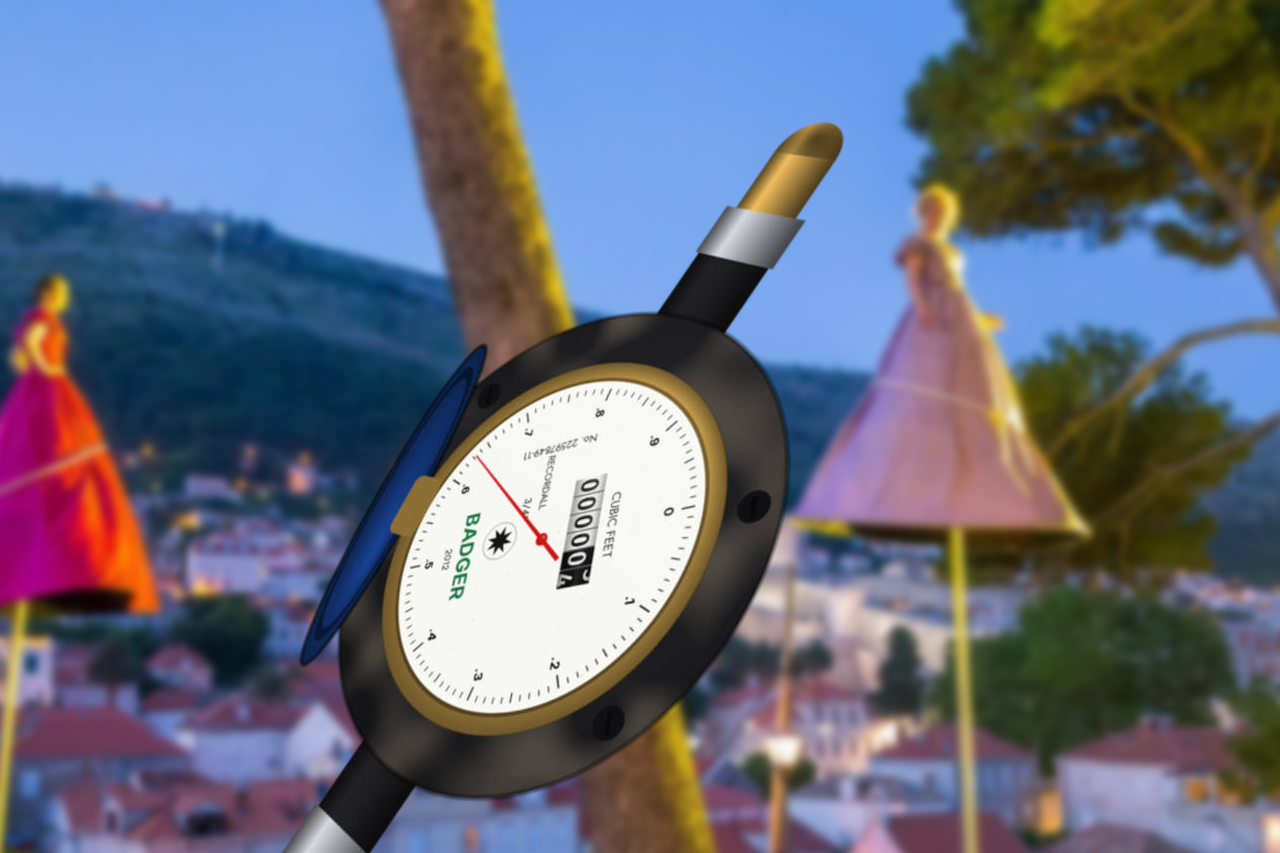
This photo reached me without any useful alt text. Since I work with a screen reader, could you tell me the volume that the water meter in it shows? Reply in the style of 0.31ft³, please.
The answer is 3.63ft³
